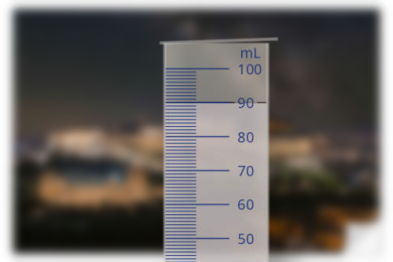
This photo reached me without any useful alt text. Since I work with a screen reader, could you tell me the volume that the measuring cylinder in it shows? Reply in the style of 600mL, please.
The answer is 90mL
